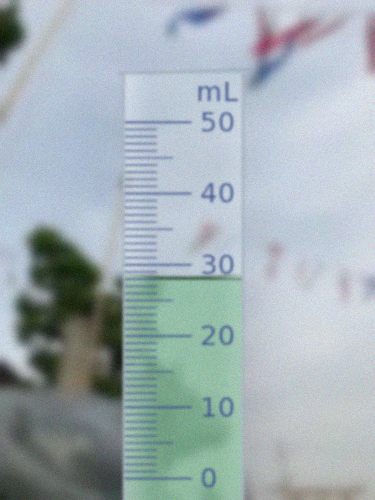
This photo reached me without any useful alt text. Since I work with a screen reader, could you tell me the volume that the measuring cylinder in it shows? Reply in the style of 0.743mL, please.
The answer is 28mL
